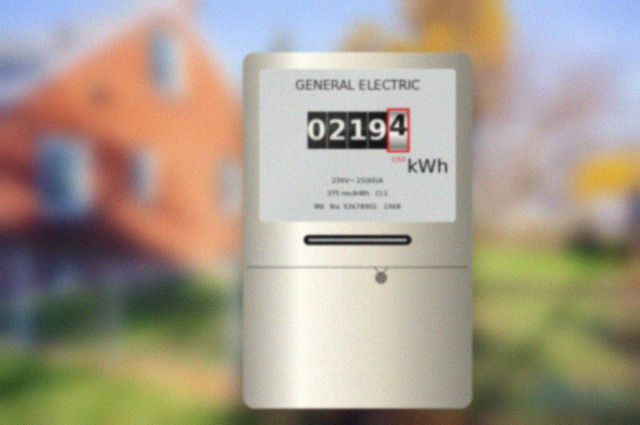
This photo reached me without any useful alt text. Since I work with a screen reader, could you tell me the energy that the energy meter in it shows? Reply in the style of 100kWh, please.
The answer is 219.4kWh
